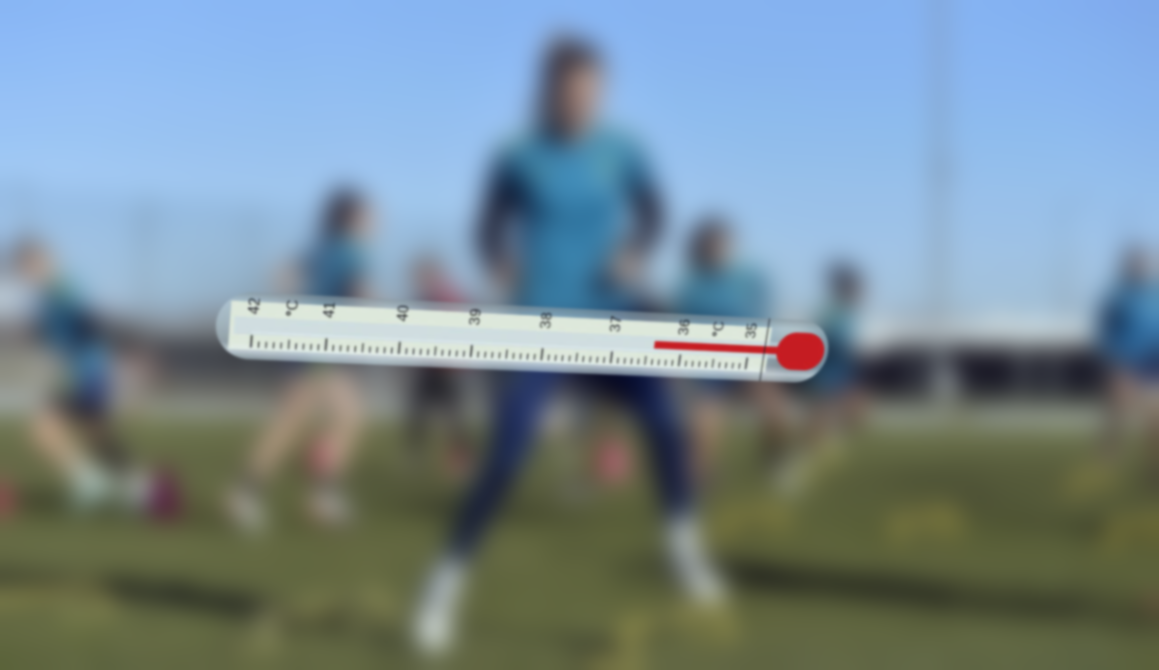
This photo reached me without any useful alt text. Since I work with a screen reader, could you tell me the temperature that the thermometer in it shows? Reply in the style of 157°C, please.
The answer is 36.4°C
